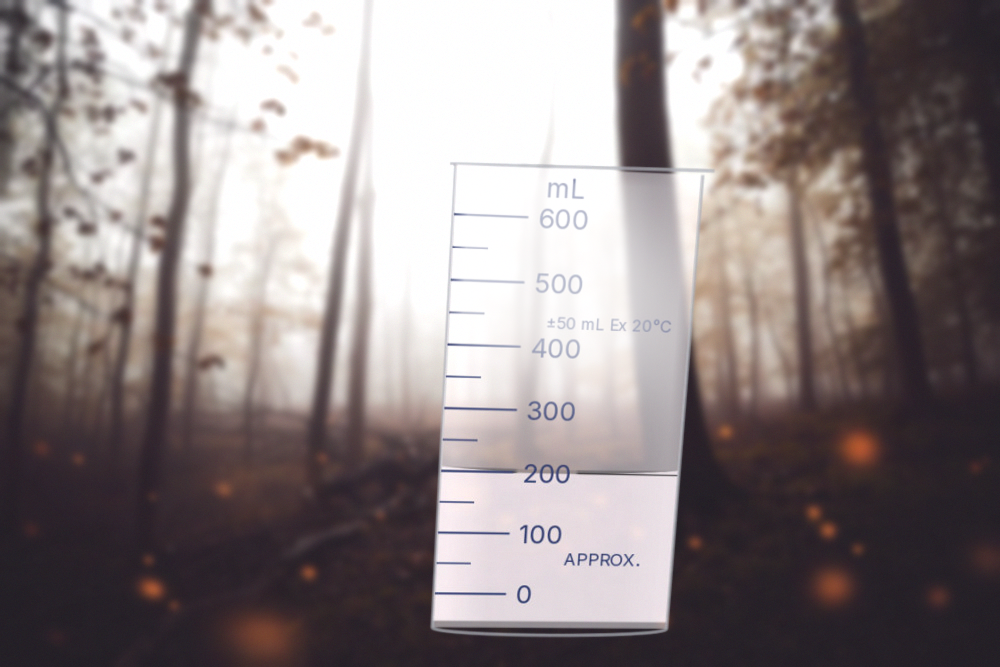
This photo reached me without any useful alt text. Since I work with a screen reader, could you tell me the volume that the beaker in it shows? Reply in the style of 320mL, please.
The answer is 200mL
